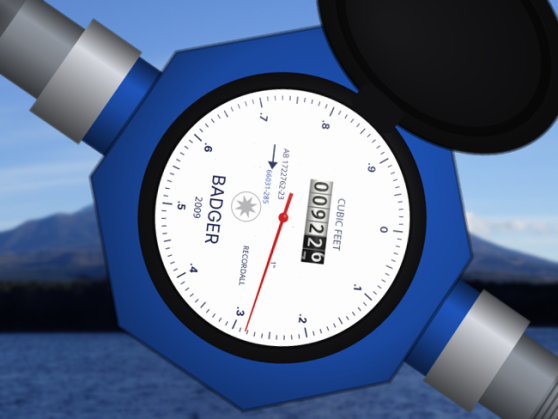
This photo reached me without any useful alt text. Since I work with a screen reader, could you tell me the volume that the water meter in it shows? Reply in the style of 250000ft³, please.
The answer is 9226.28ft³
